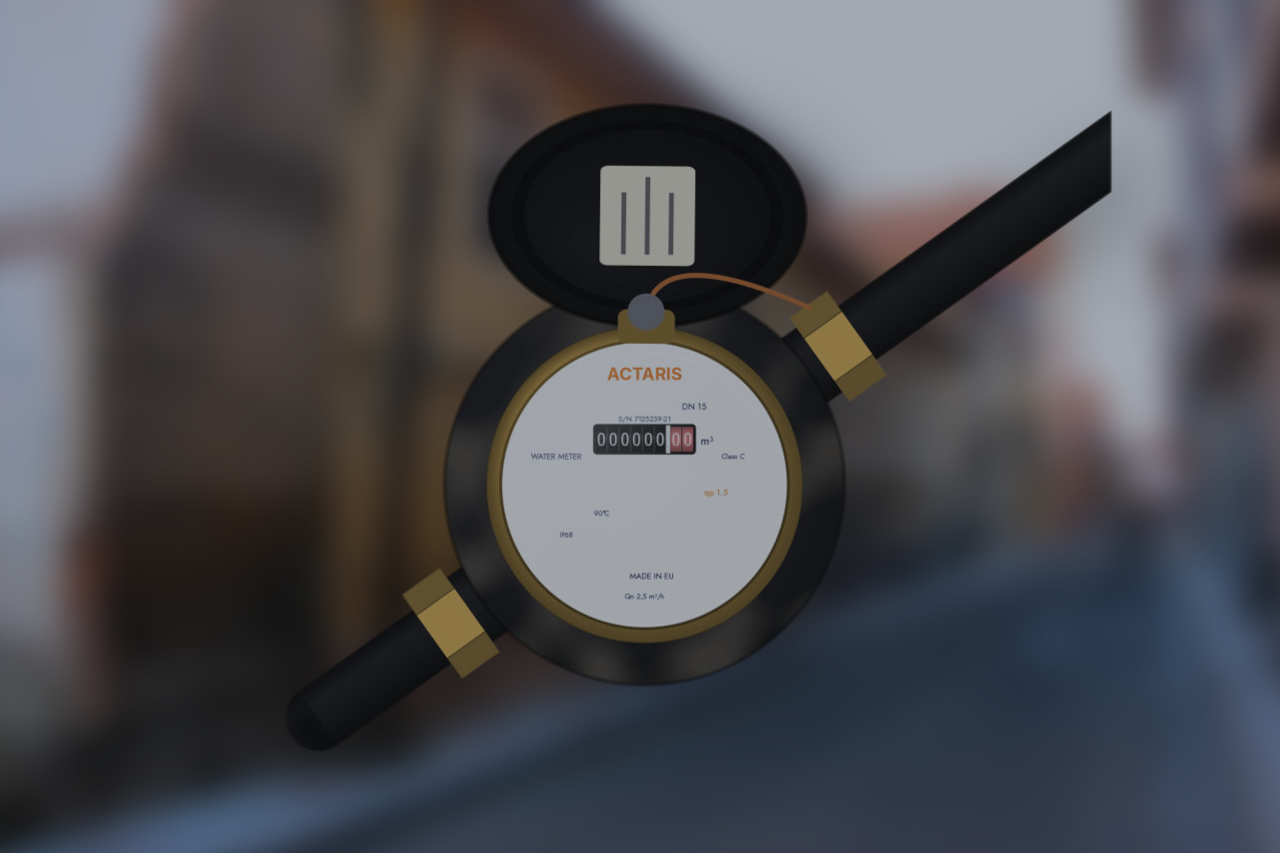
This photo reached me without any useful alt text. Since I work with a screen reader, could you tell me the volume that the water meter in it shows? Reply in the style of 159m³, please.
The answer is 0.00m³
